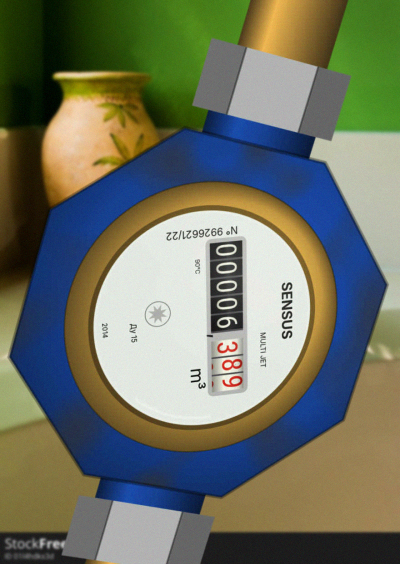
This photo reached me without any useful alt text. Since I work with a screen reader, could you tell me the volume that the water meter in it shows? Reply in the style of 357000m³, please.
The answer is 6.389m³
